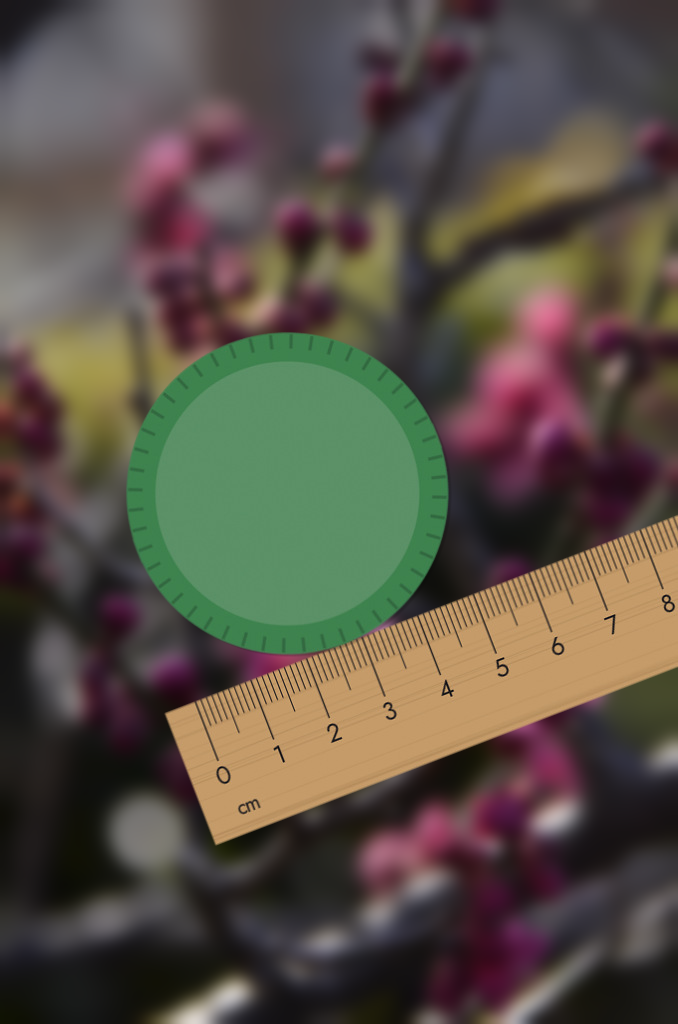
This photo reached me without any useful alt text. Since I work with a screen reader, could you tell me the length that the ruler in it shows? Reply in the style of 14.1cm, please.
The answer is 5.4cm
